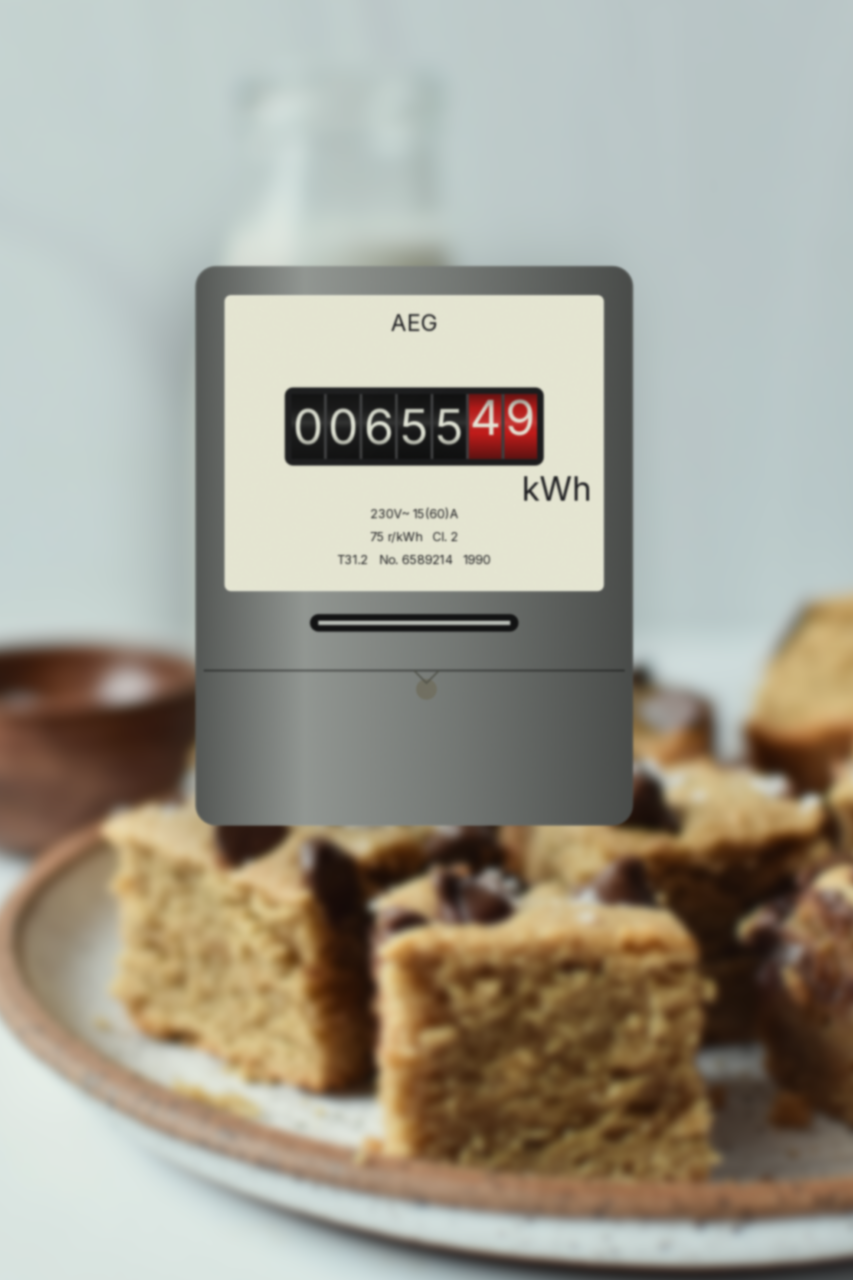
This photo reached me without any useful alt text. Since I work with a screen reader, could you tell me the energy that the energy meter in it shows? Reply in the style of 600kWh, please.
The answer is 655.49kWh
